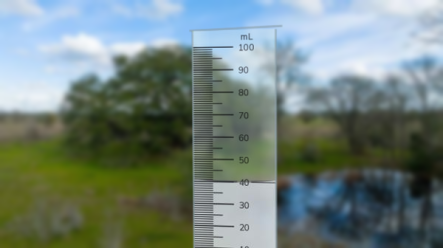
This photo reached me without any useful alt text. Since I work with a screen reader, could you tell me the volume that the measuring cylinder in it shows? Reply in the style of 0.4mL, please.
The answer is 40mL
